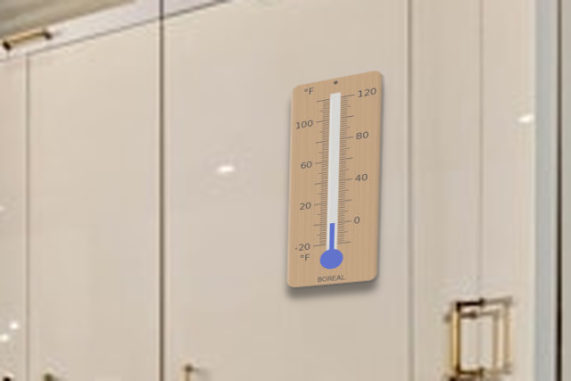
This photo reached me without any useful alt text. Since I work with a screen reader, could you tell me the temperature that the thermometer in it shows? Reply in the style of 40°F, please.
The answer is 0°F
